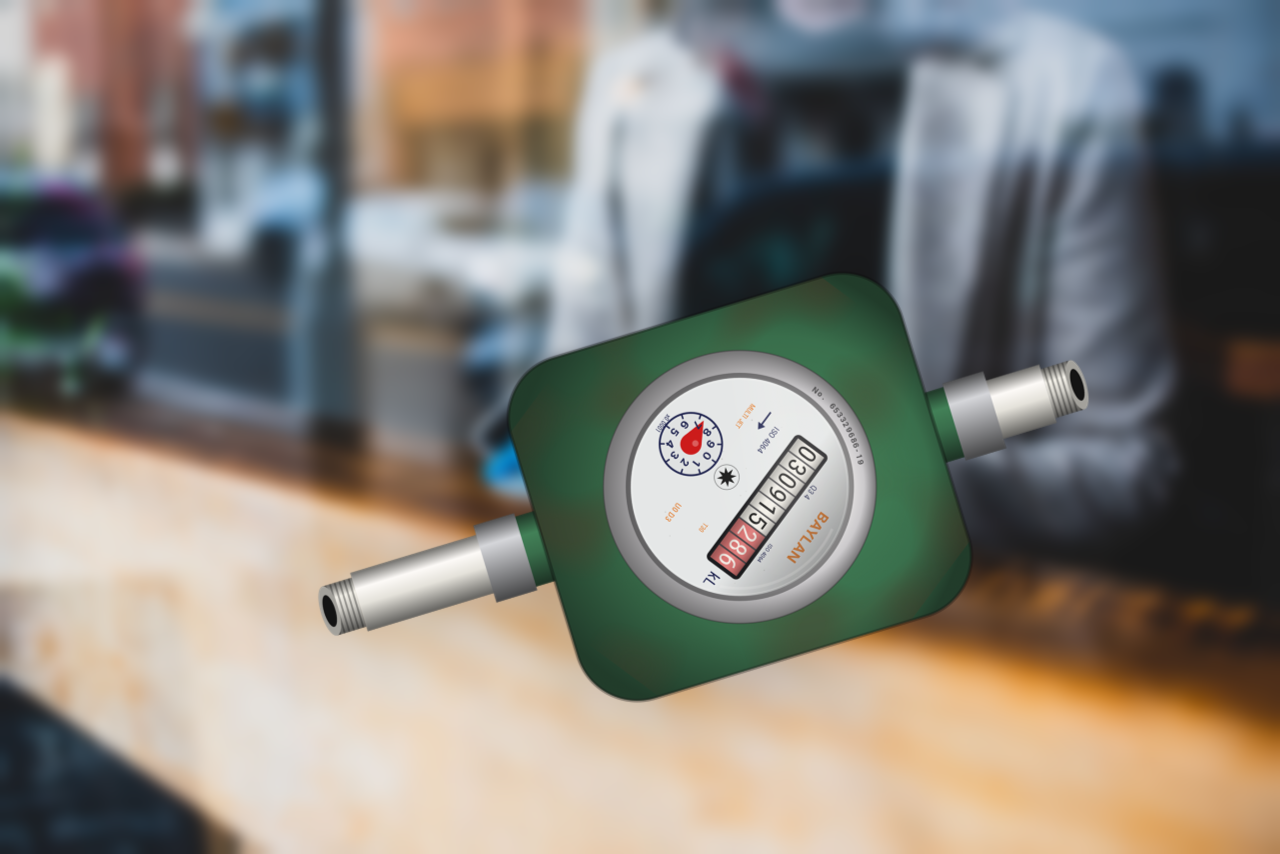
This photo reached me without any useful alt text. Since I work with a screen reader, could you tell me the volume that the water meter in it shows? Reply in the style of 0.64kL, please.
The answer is 30915.2867kL
